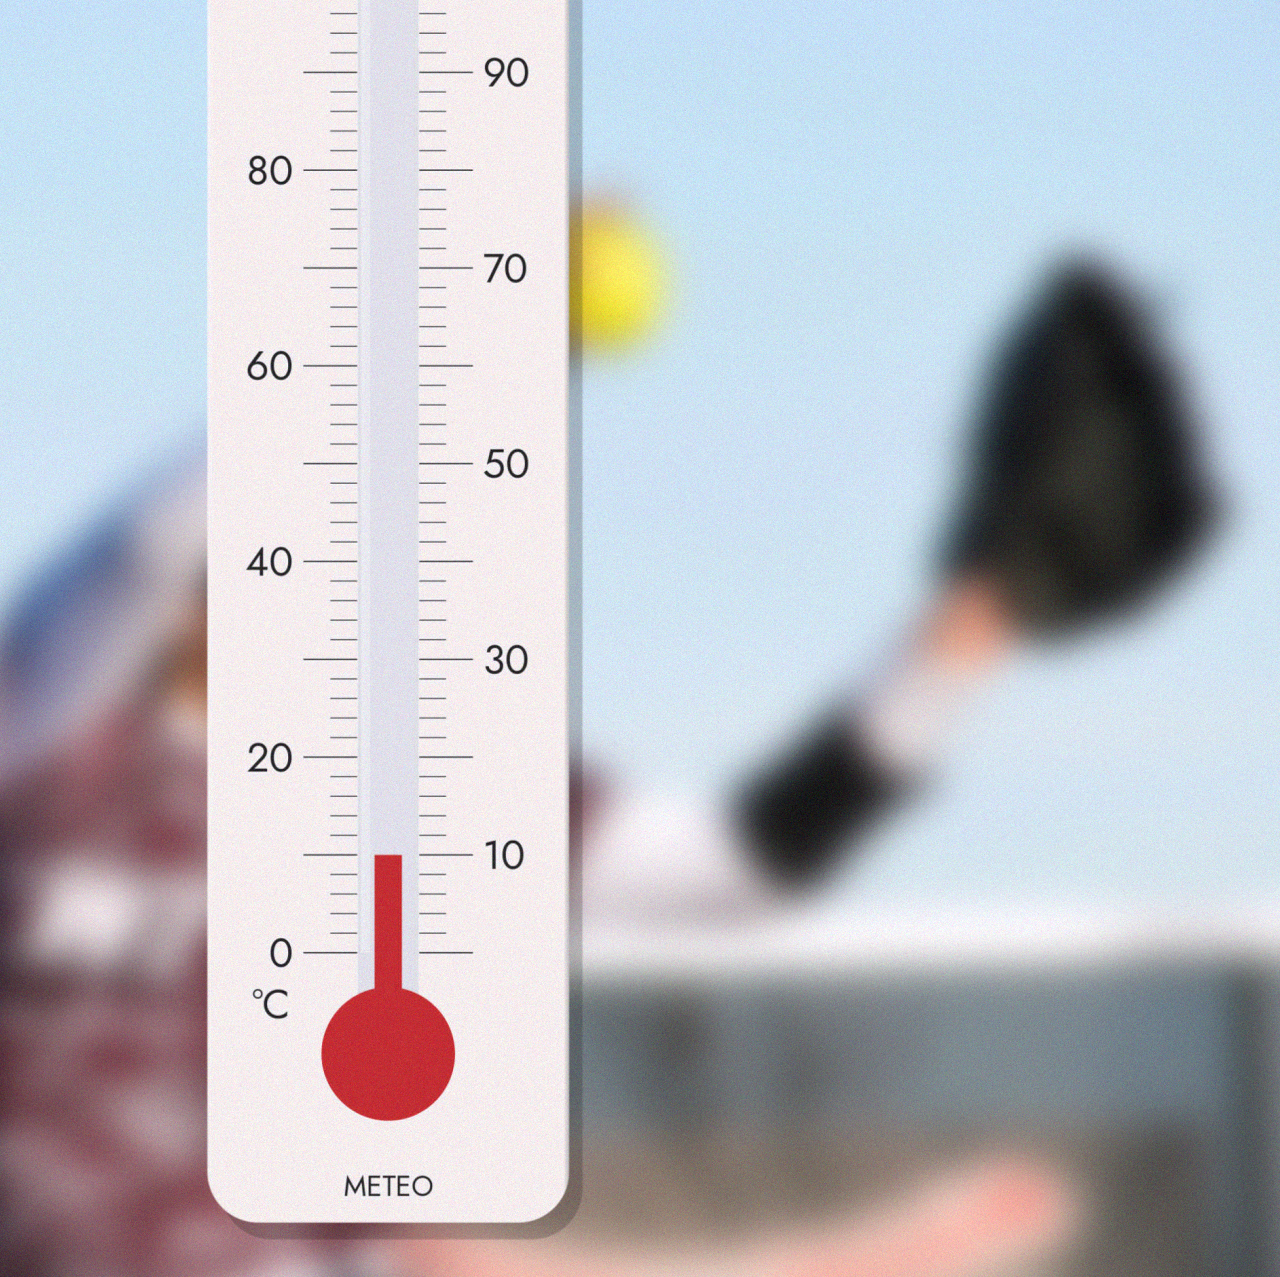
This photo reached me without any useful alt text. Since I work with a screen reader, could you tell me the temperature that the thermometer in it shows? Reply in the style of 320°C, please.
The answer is 10°C
